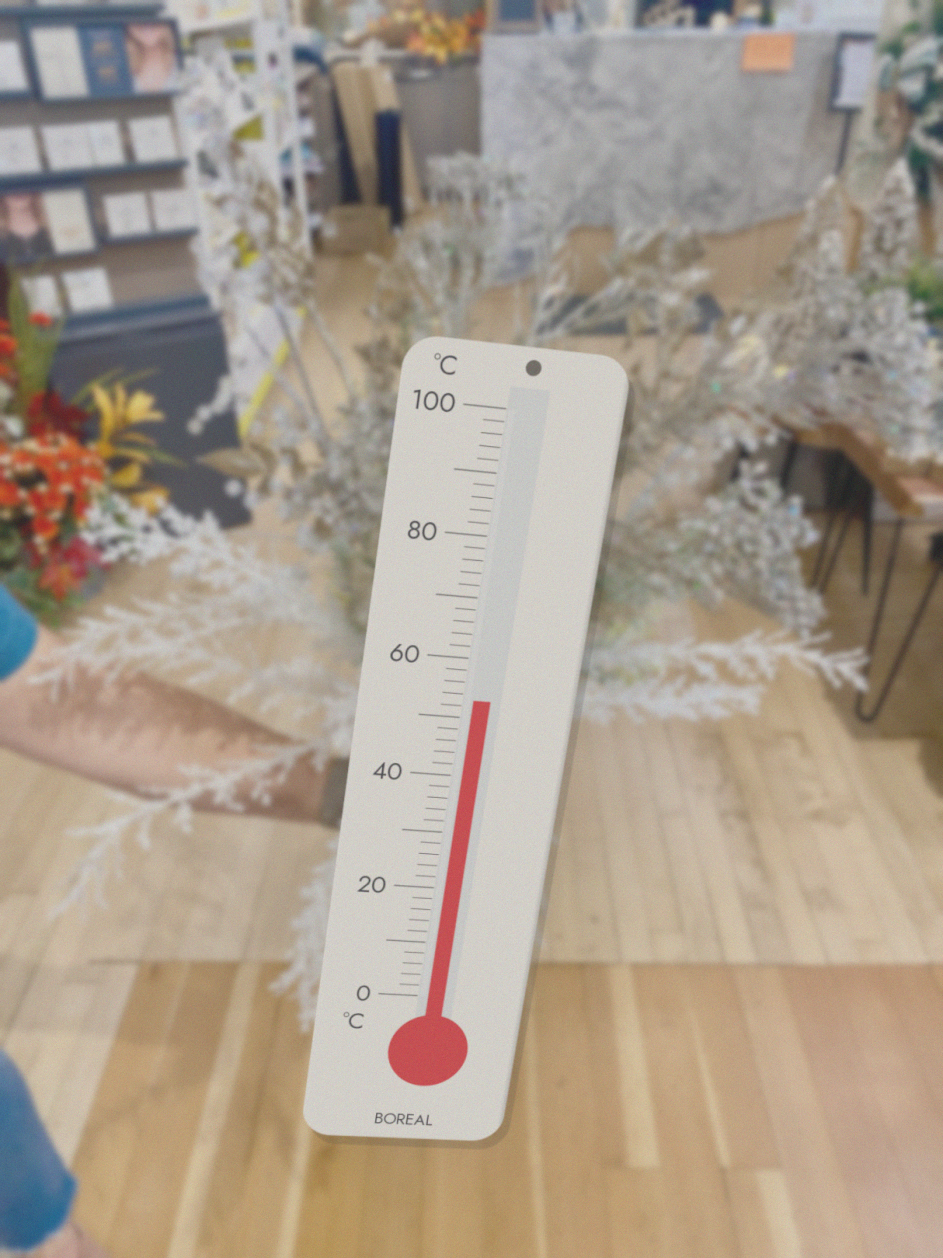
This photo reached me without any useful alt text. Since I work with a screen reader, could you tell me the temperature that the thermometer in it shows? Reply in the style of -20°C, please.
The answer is 53°C
